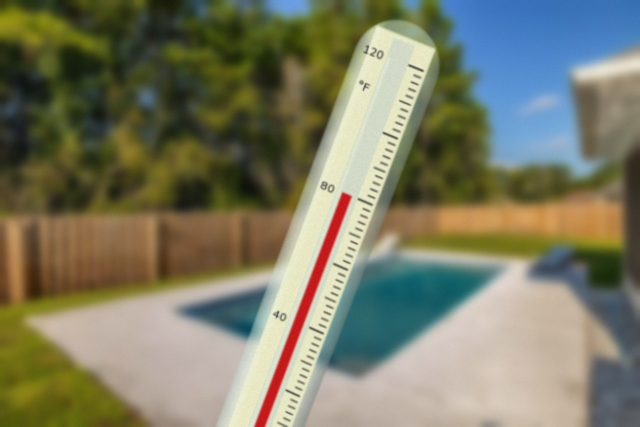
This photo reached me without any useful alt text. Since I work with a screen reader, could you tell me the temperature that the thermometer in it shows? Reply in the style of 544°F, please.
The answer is 80°F
